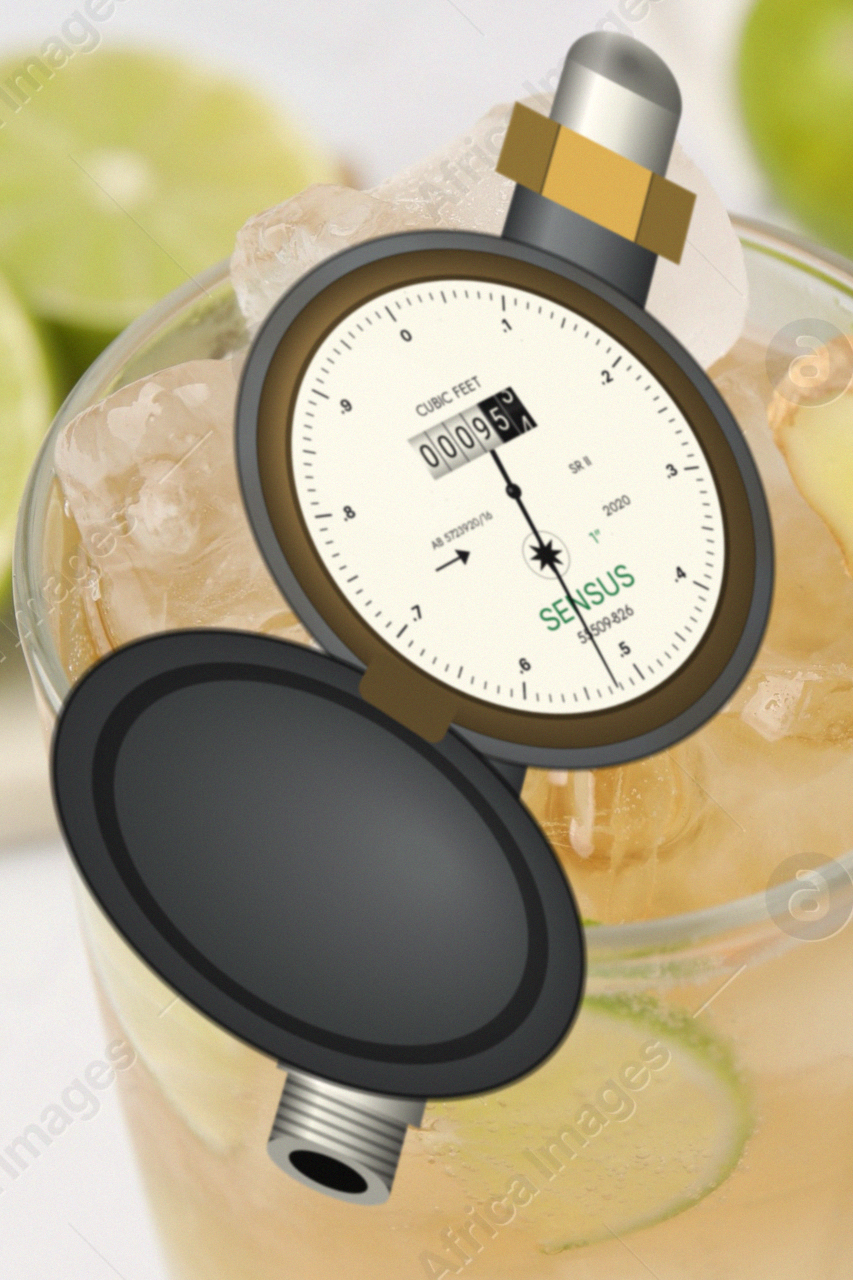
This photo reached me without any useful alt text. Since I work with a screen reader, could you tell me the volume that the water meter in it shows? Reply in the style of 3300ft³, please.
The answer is 953.52ft³
